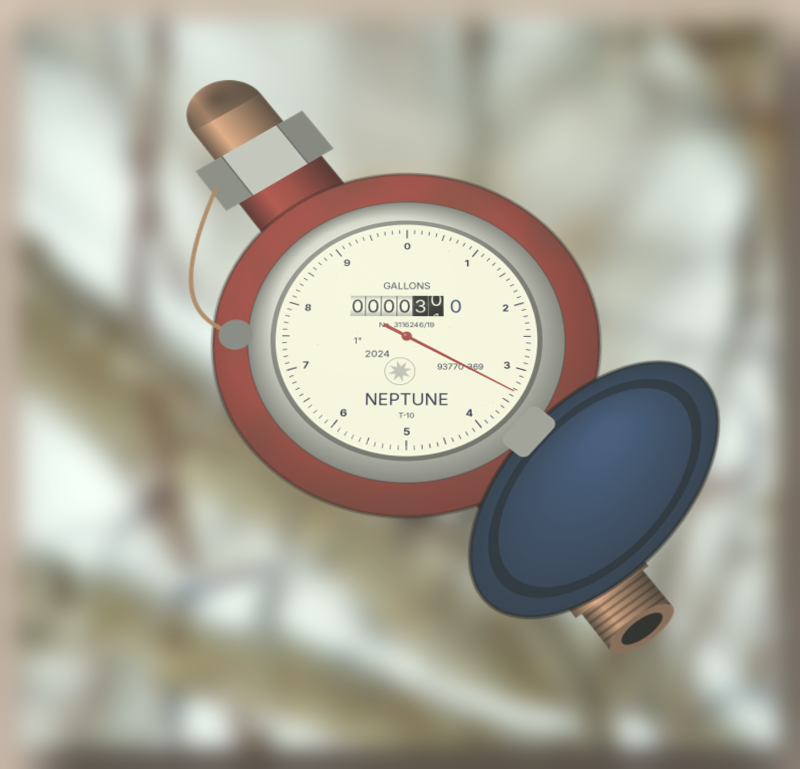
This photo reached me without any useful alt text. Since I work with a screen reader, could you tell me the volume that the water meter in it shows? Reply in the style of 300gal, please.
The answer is 303.3gal
